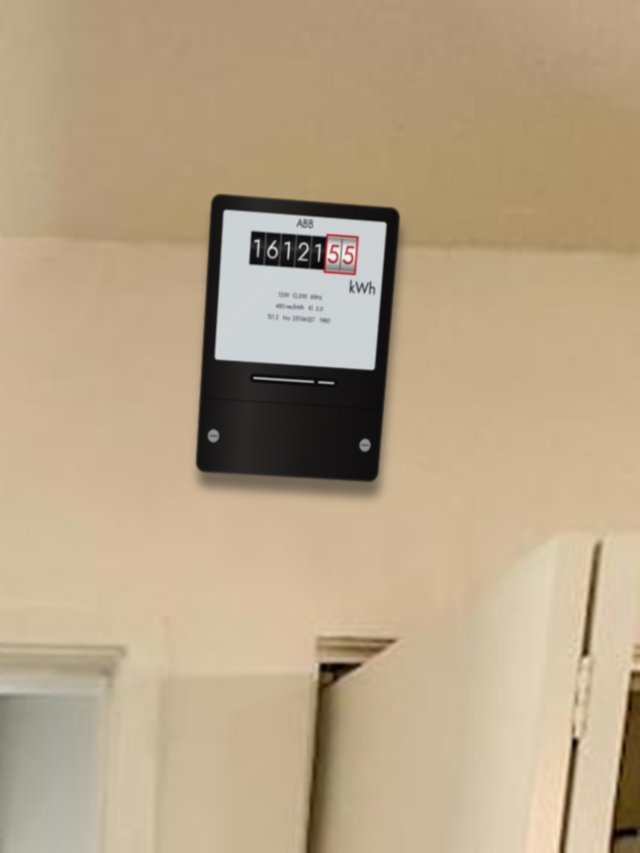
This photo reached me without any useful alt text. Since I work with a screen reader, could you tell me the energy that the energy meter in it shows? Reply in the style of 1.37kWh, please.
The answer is 16121.55kWh
